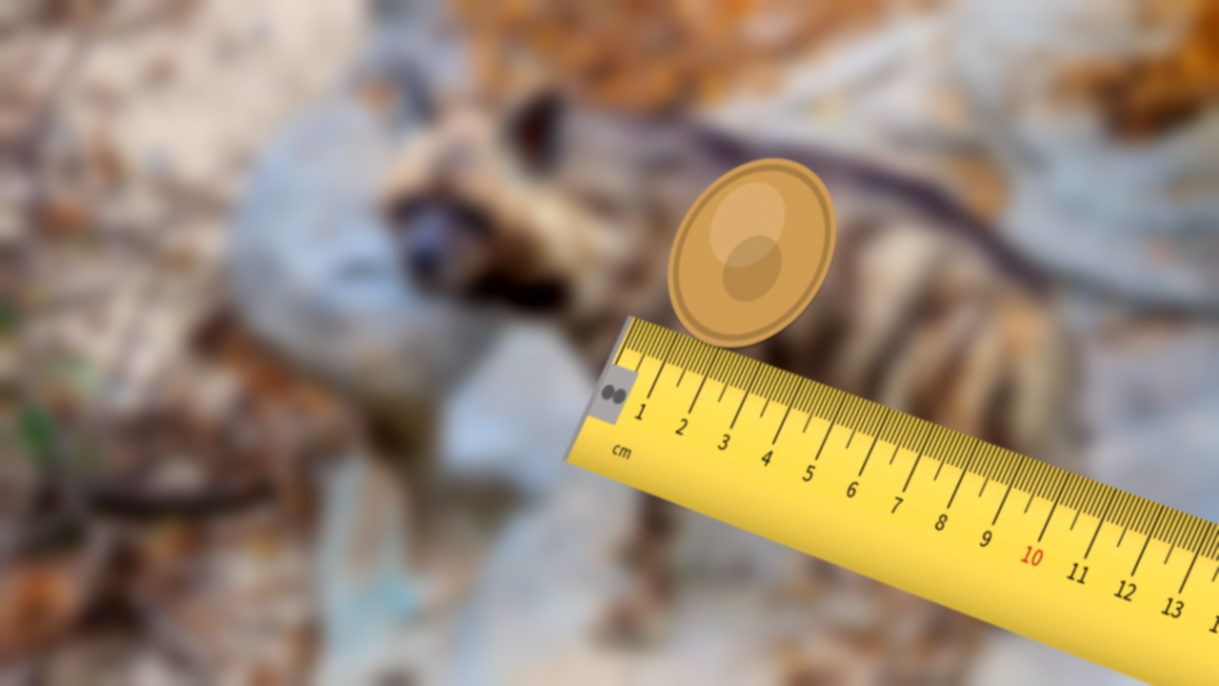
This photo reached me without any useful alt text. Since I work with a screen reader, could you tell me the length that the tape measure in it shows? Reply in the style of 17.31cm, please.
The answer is 3.5cm
